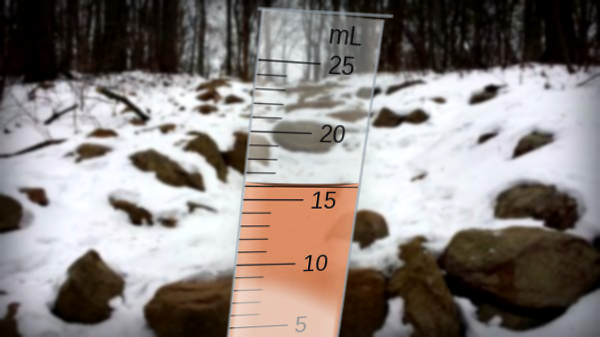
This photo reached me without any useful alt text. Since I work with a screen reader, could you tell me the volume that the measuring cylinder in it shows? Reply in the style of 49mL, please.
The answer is 16mL
